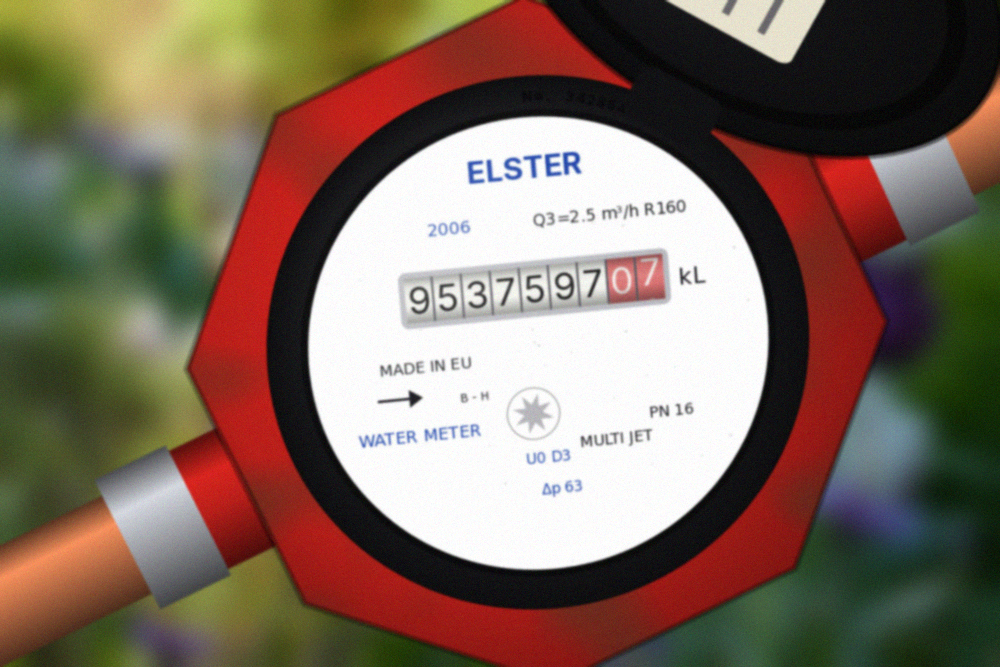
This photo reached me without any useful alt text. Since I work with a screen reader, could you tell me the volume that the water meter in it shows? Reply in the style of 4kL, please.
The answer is 9537597.07kL
